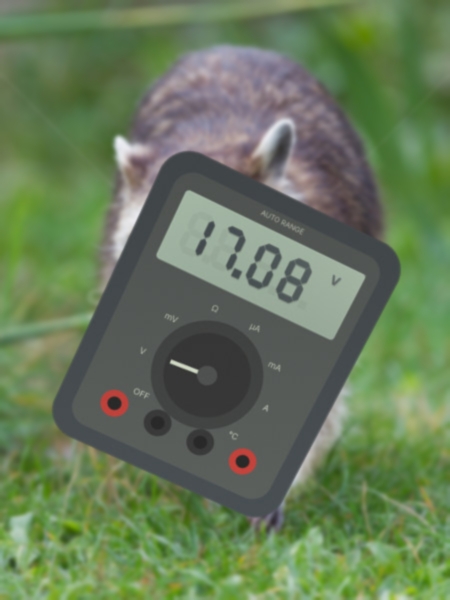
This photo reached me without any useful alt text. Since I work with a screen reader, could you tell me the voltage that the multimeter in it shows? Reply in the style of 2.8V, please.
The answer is 17.08V
